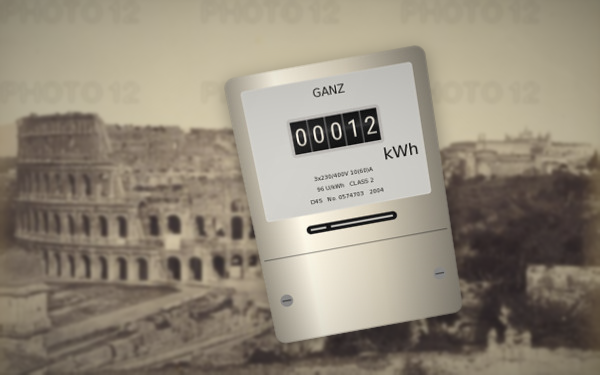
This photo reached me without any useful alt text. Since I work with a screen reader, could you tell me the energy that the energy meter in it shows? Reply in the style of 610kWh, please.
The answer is 12kWh
